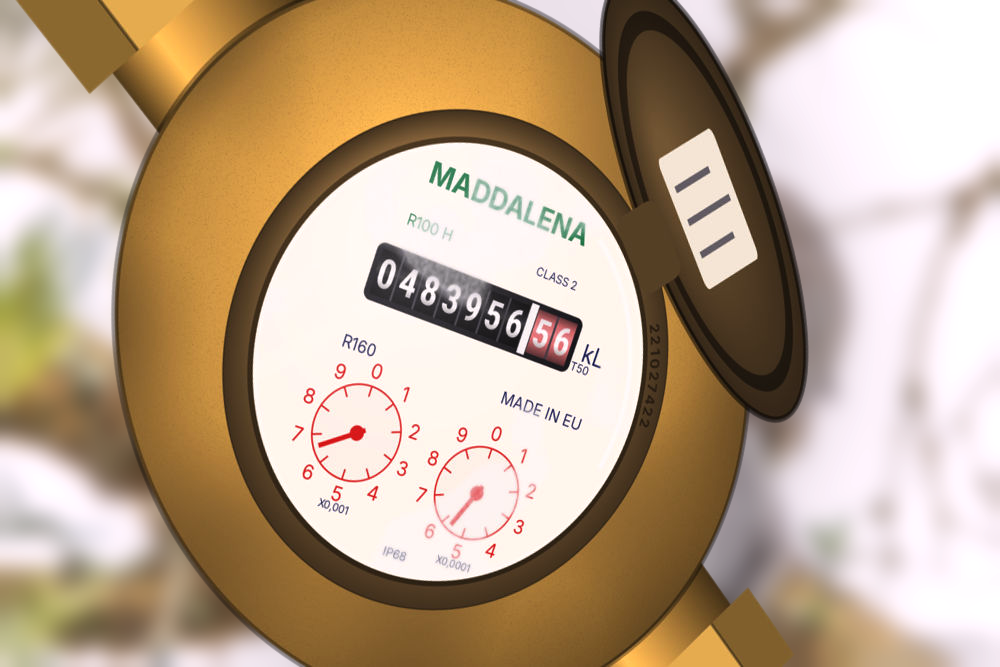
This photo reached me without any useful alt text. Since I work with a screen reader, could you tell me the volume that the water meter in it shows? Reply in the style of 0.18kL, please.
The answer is 483956.5665kL
